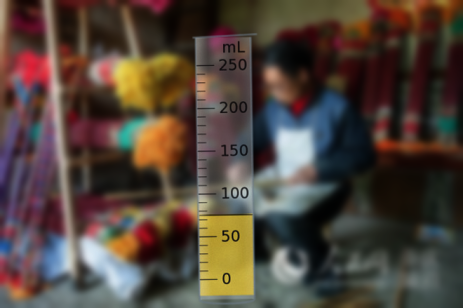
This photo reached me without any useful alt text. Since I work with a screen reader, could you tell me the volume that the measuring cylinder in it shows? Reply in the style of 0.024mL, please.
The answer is 75mL
